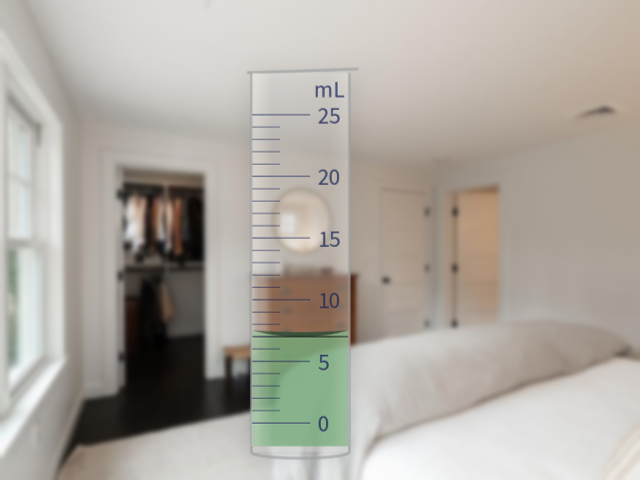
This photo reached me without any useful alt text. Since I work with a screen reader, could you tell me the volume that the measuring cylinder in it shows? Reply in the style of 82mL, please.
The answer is 7mL
